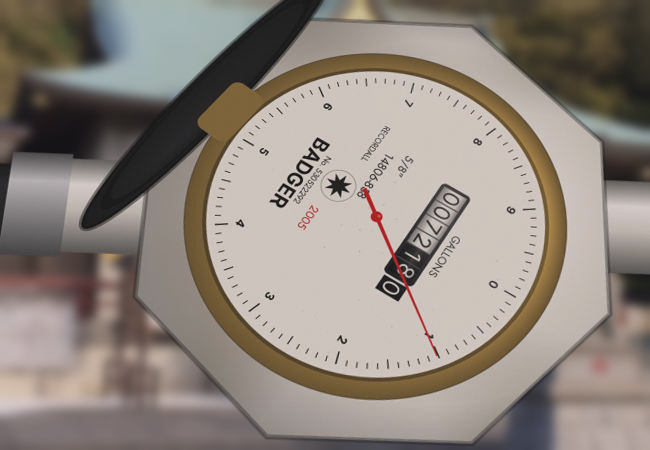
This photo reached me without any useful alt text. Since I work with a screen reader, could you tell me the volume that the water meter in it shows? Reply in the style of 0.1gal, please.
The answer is 72181.0gal
